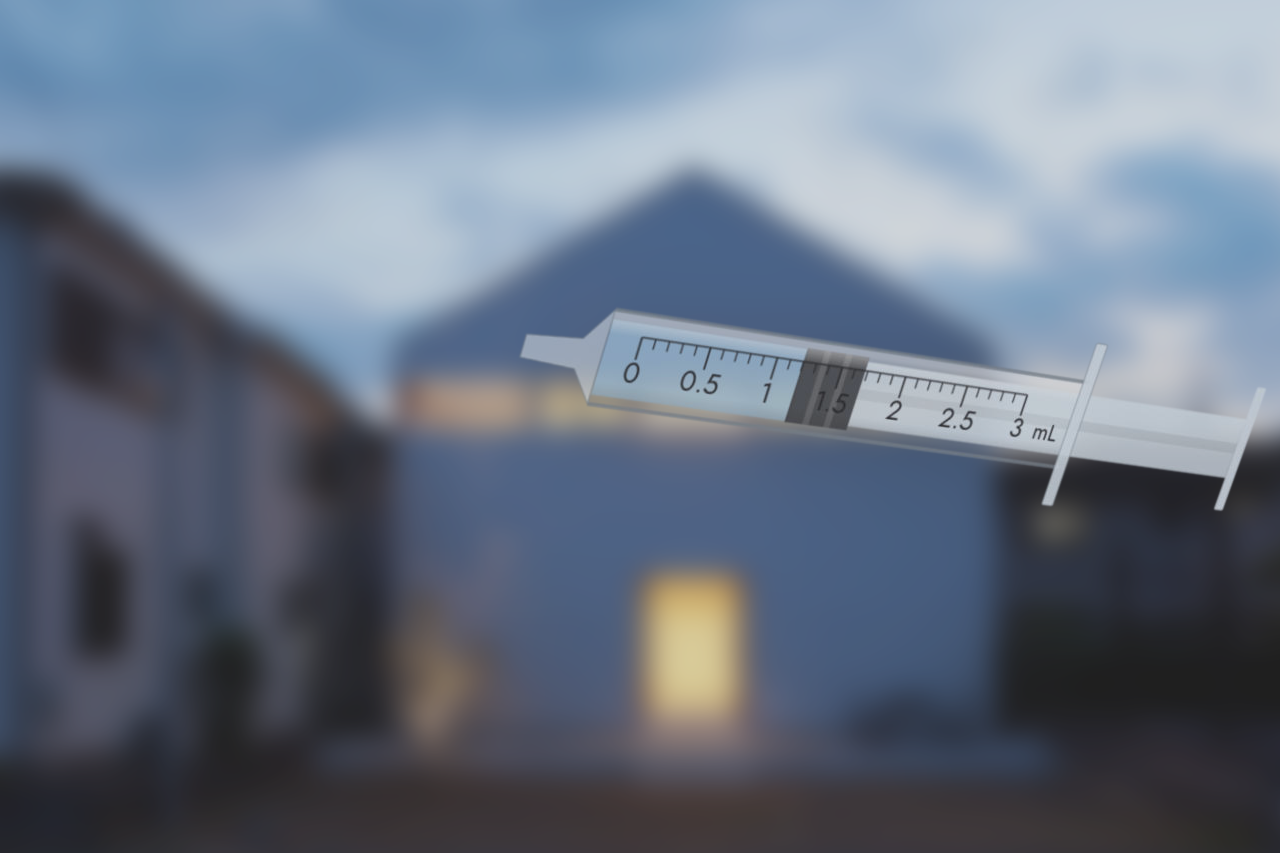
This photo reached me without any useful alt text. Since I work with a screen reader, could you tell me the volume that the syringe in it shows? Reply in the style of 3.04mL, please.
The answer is 1.2mL
